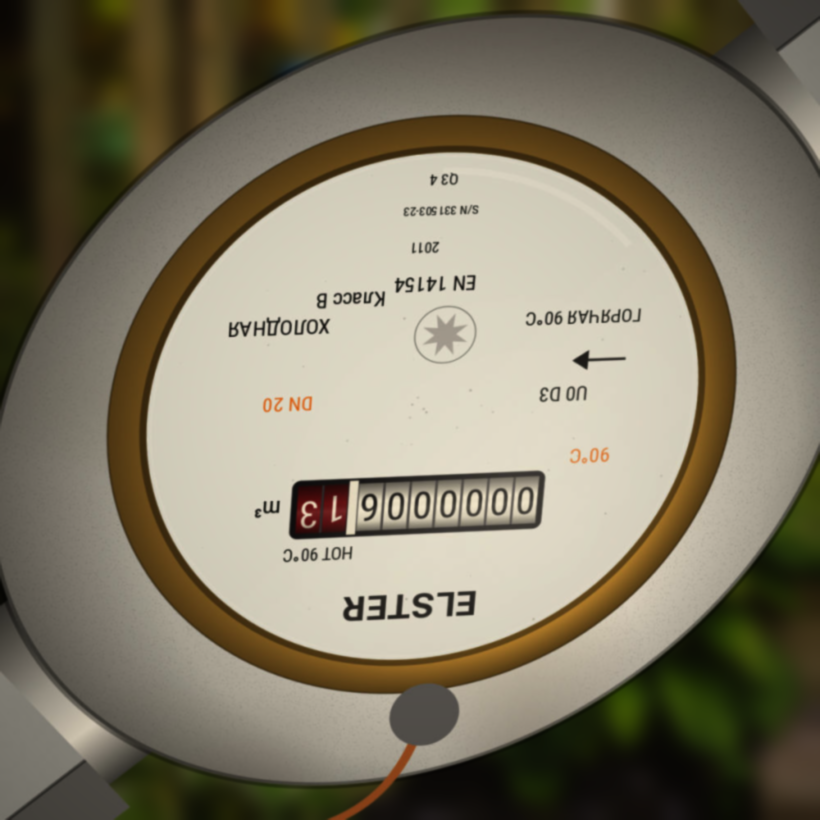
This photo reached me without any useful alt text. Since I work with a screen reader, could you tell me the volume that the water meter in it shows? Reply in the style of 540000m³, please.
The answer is 6.13m³
